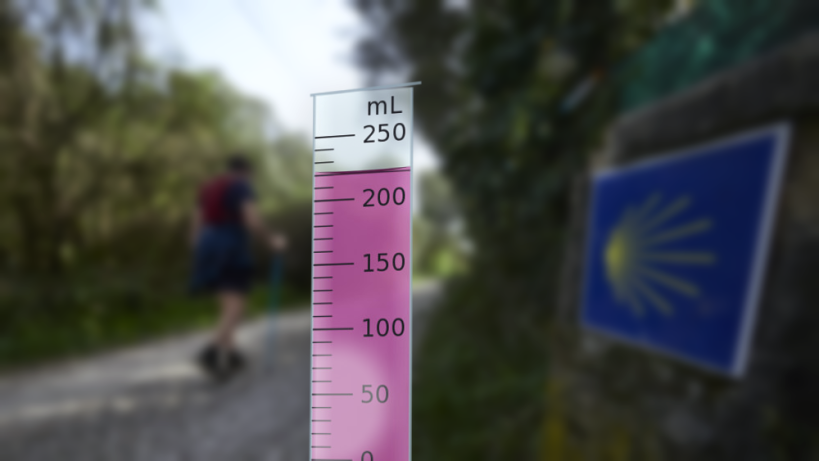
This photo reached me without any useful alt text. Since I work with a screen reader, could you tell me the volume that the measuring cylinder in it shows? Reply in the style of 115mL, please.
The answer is 220mL
